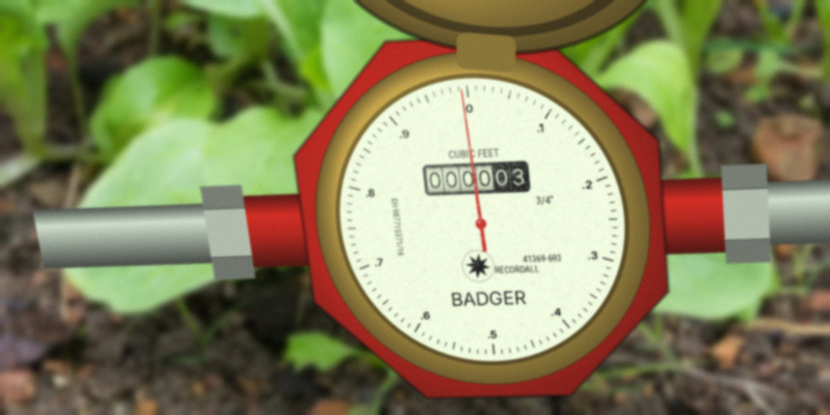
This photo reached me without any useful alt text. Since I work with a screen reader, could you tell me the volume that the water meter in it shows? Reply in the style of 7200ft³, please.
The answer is 2.99ft³
